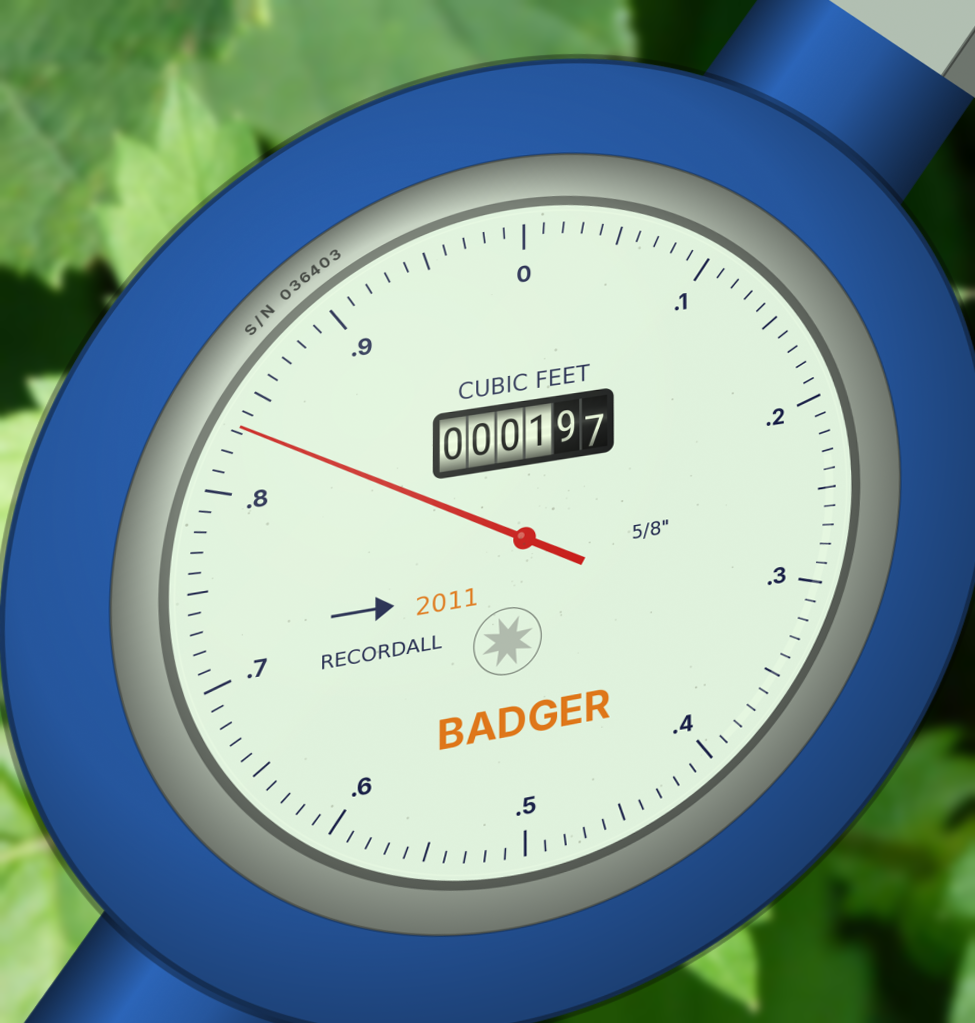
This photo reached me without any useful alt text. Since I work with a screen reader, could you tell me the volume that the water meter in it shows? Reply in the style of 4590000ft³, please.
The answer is 196.83ft³
